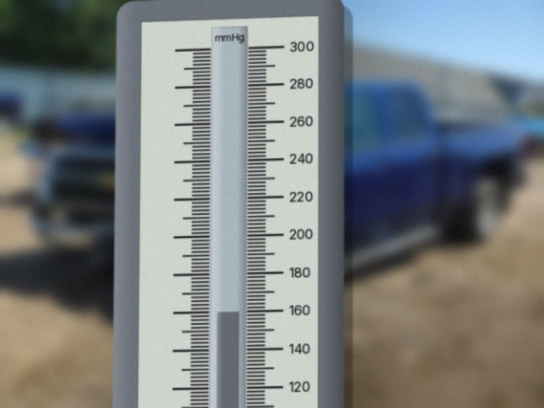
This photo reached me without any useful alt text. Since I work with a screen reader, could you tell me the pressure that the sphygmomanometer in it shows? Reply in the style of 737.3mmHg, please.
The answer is 160mmHg
